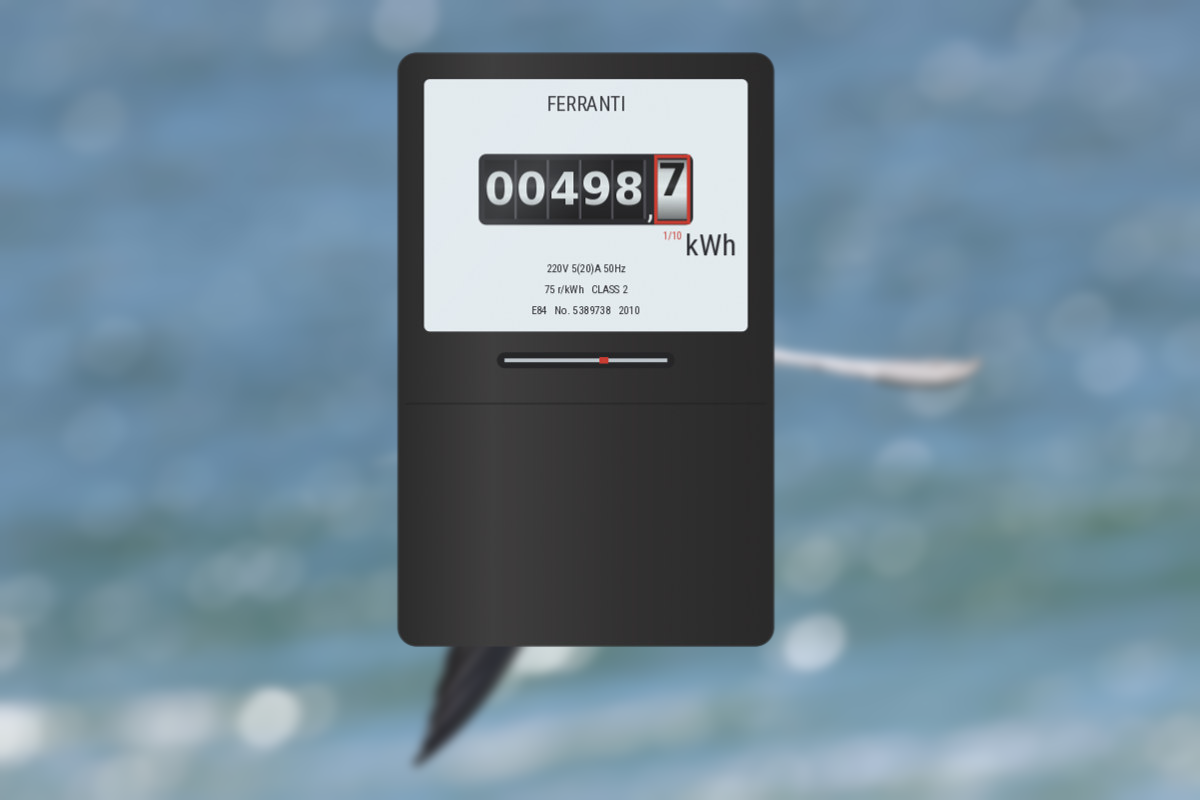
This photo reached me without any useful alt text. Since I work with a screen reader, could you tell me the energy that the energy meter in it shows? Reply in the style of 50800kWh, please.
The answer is 498.7kWh
